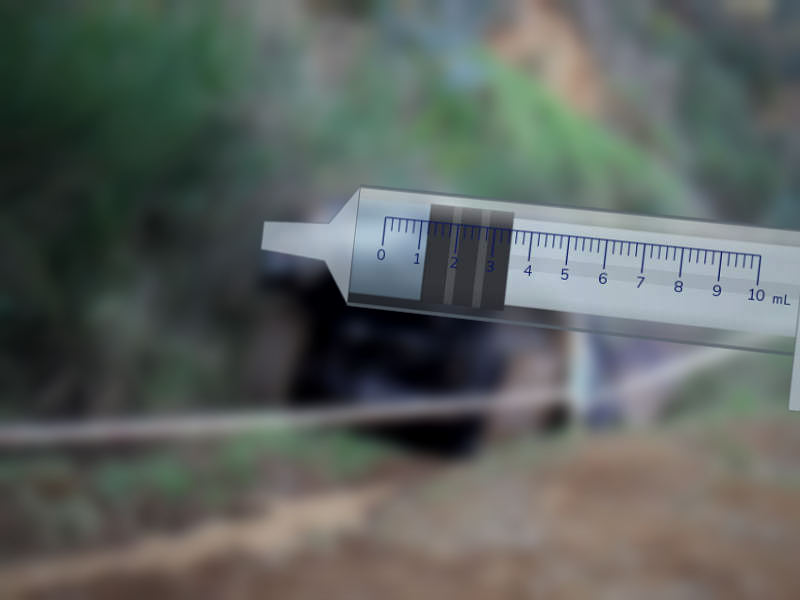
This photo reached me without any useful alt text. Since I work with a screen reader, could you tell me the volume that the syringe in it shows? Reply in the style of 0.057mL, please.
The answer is 1.2mL
